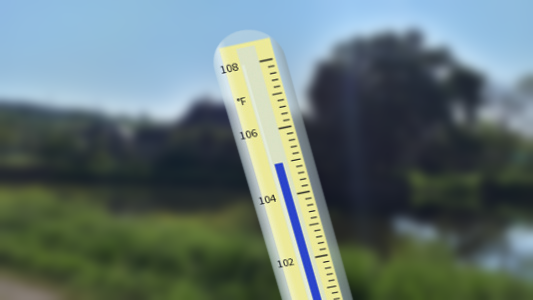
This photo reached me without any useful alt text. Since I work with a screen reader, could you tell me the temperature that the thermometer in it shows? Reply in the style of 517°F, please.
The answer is 105°F
